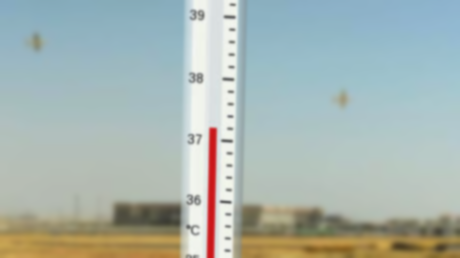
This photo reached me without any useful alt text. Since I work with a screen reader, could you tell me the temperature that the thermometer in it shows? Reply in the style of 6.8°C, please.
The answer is 37.2°C
